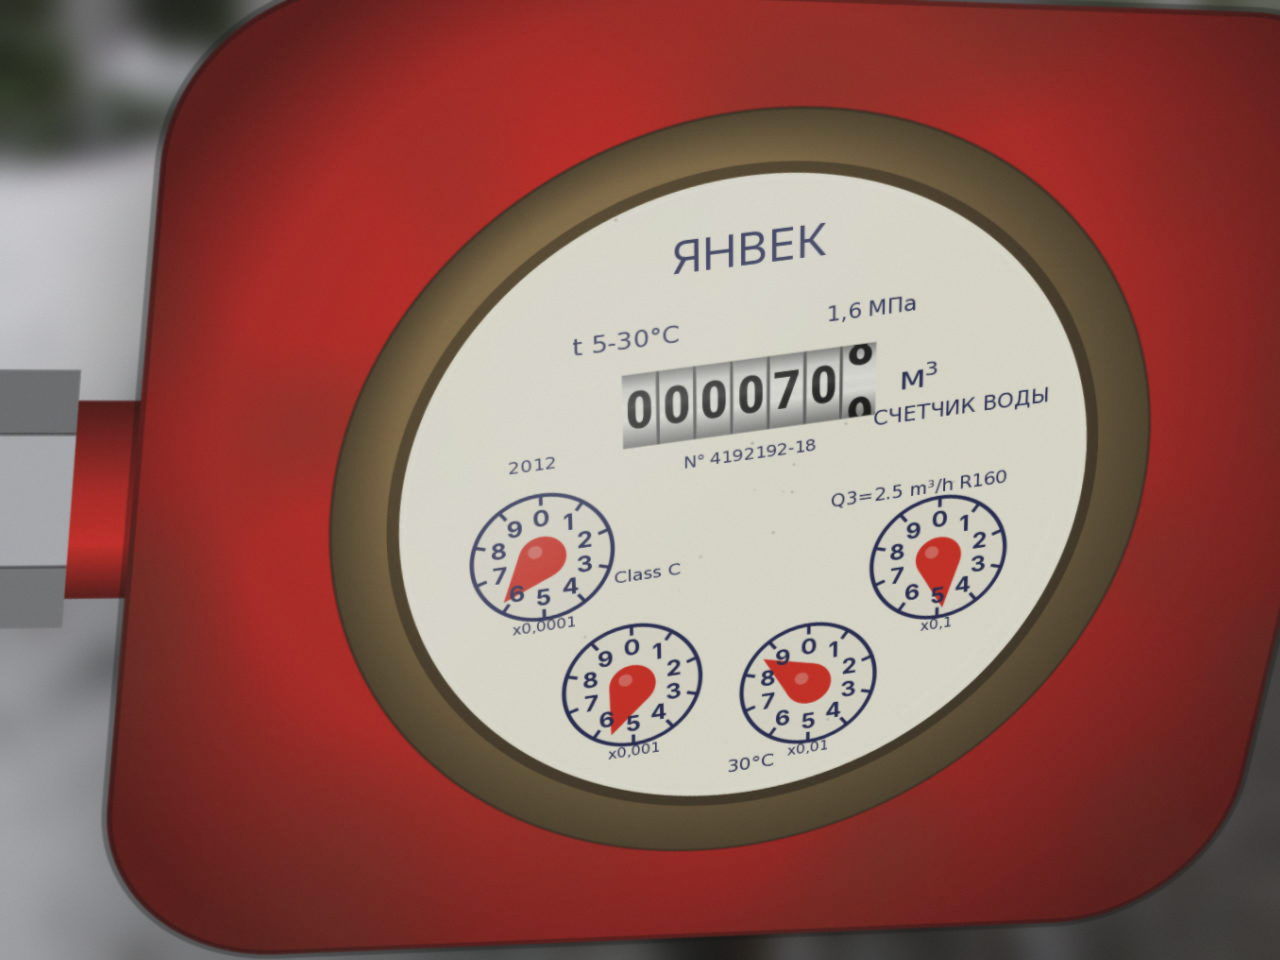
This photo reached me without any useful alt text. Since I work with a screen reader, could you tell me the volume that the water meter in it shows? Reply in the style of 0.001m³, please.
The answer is 708.4856m³
